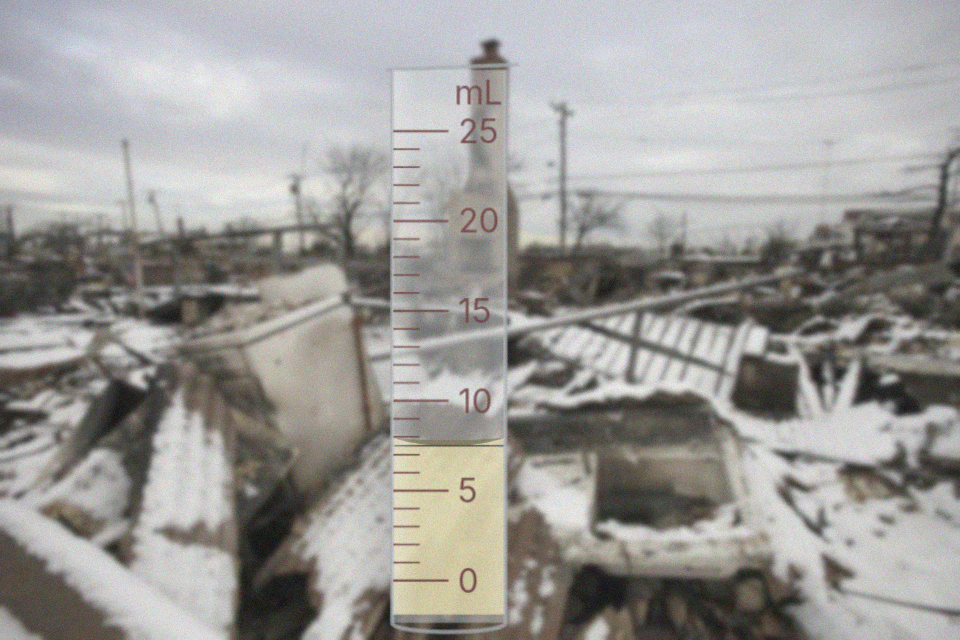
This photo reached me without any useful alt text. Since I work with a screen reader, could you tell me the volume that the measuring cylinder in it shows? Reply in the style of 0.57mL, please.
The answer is 7.5mL
